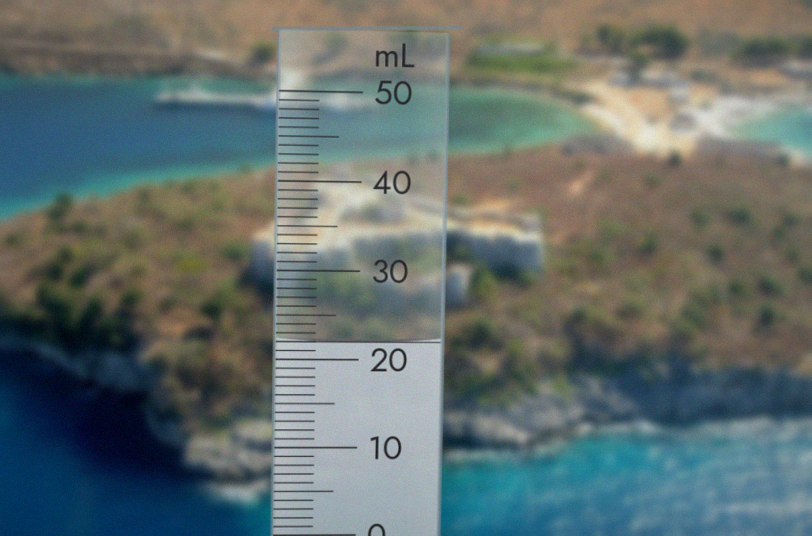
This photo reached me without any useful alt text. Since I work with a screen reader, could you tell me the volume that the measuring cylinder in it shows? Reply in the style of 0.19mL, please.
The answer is 22mL
